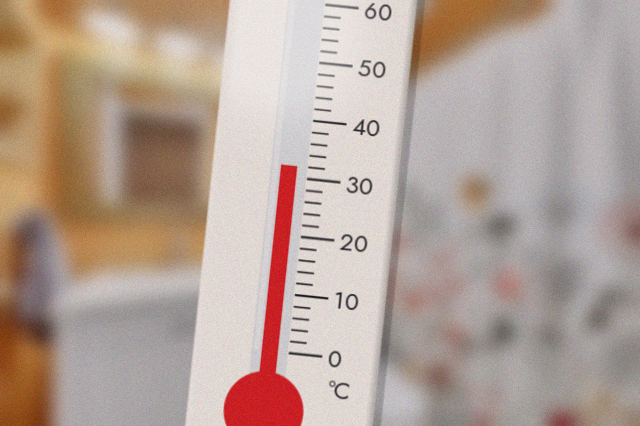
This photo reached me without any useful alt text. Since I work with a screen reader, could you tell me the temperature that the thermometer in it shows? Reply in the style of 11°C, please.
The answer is 32°C
